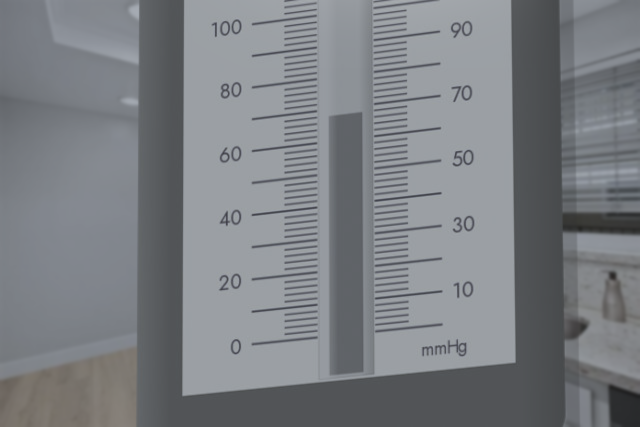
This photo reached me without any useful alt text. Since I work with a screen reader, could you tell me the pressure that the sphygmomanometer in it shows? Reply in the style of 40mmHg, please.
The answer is 68mmHg
